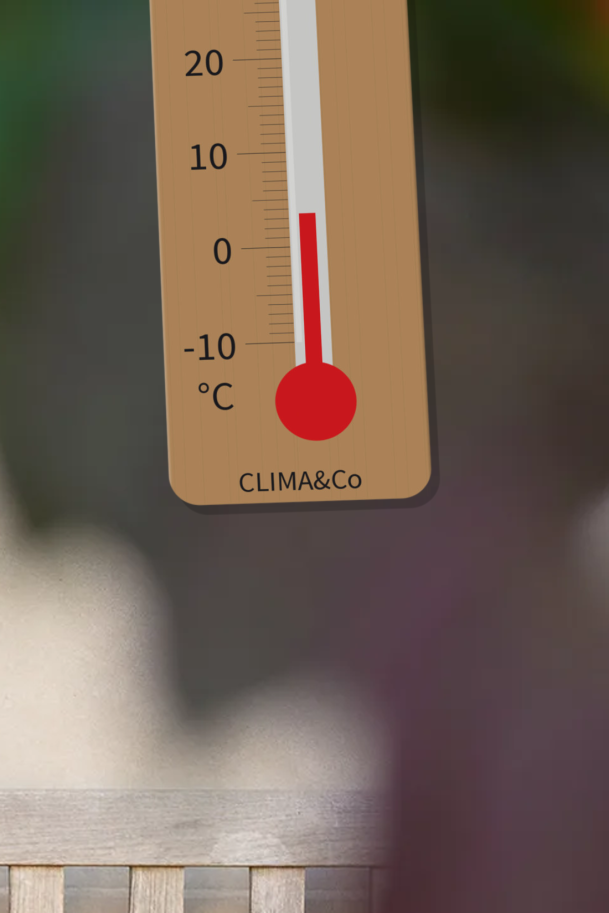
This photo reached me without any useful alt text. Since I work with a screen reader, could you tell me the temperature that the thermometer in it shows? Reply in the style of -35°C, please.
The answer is 3.5°C
